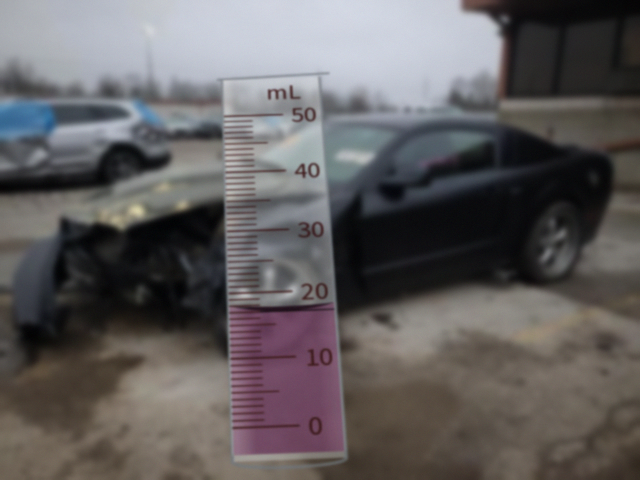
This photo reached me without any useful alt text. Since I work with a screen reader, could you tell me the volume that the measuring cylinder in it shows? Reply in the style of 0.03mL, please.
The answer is 17mL
